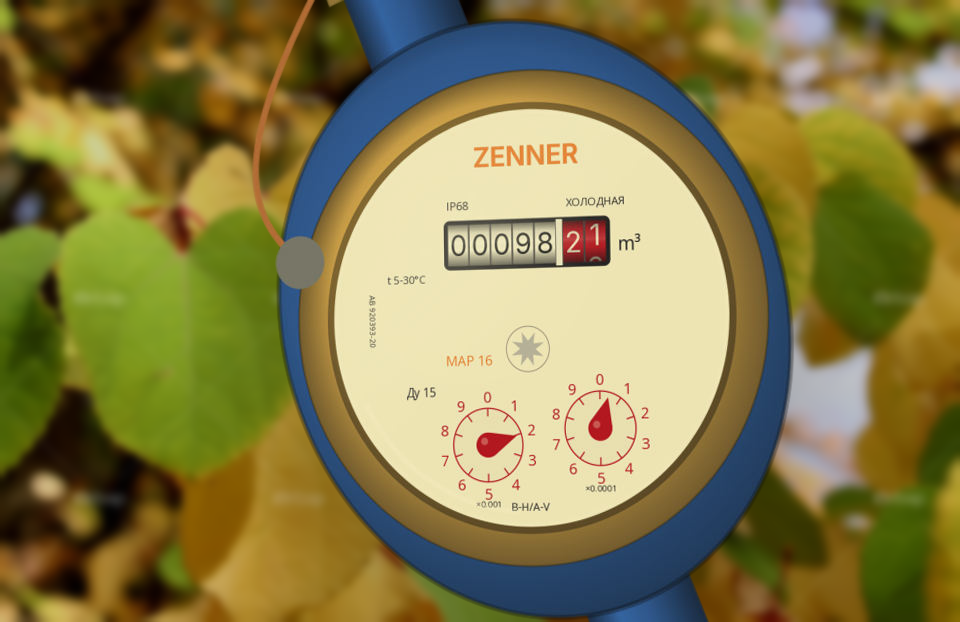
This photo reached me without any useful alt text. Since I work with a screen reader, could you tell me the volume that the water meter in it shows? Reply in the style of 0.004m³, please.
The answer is 98.2120m³
